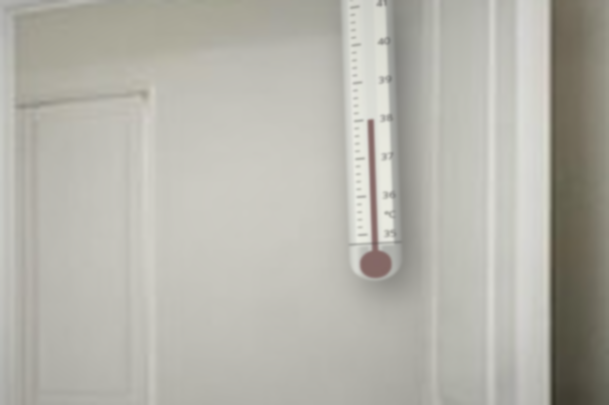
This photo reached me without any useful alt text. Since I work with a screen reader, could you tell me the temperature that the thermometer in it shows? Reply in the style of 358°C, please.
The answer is 38°C
